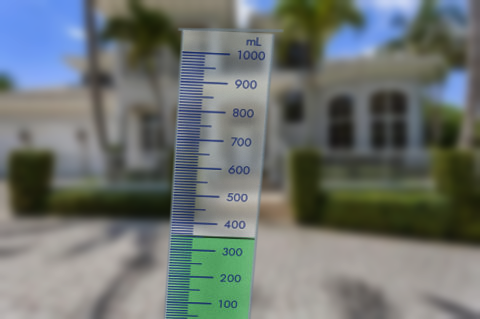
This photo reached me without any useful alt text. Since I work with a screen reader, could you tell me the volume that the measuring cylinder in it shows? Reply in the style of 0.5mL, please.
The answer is 350mL
